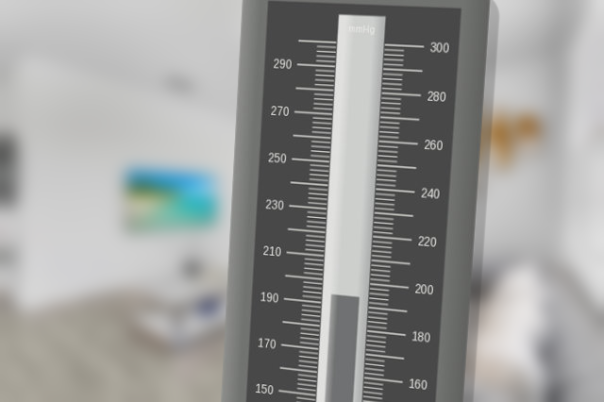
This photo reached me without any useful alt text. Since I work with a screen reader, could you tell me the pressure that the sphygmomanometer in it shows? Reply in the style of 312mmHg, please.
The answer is 194mmHg
